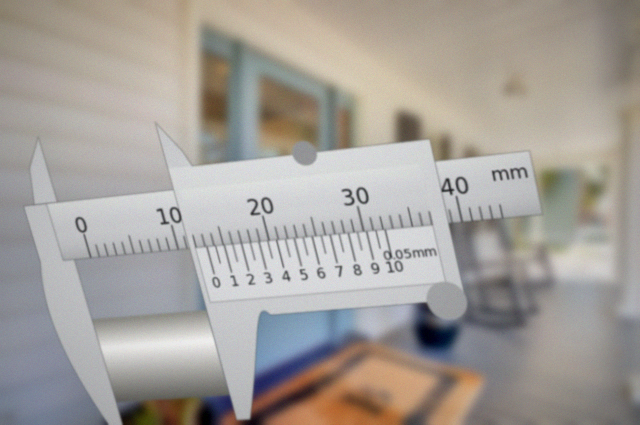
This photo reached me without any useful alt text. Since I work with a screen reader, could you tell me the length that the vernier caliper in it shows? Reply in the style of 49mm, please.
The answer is 13.2mm
